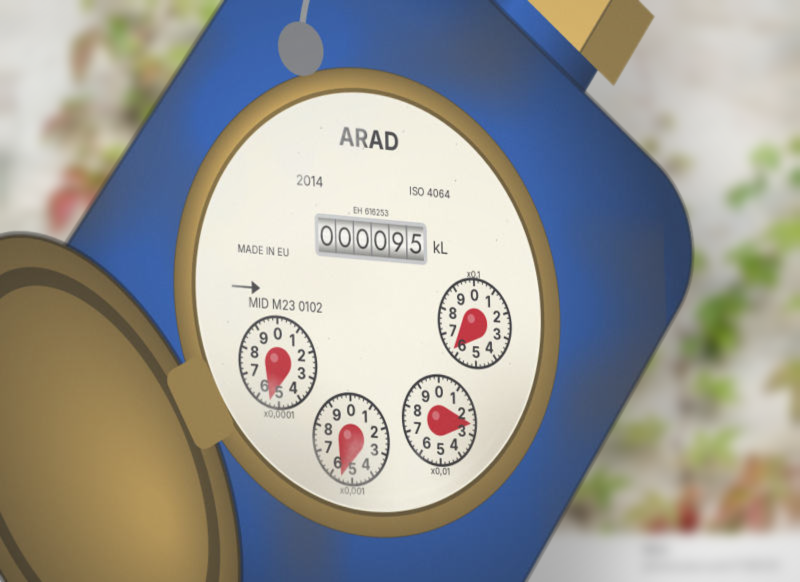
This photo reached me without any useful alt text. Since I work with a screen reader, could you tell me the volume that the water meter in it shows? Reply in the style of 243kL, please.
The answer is 95.6255kL
